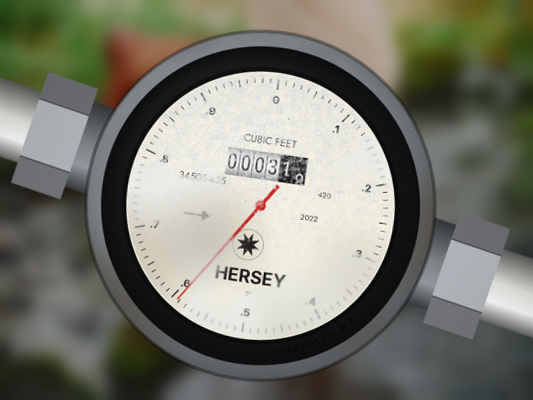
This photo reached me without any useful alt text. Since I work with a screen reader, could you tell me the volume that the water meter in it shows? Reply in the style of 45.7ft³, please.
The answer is 317.59ft³
